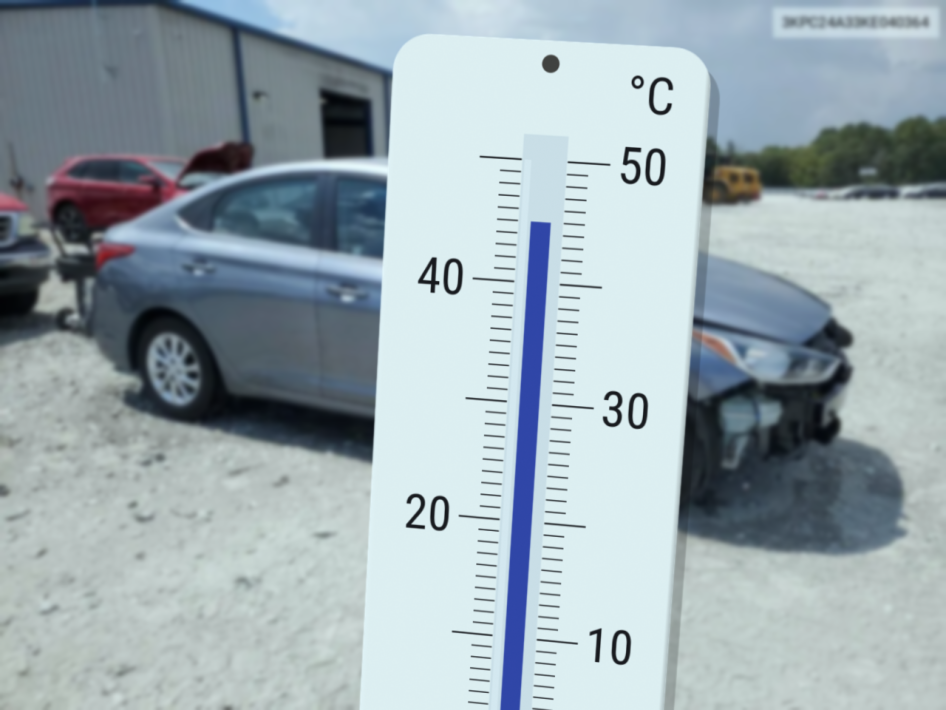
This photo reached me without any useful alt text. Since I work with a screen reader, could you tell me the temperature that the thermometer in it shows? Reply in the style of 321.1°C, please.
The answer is 45°C
